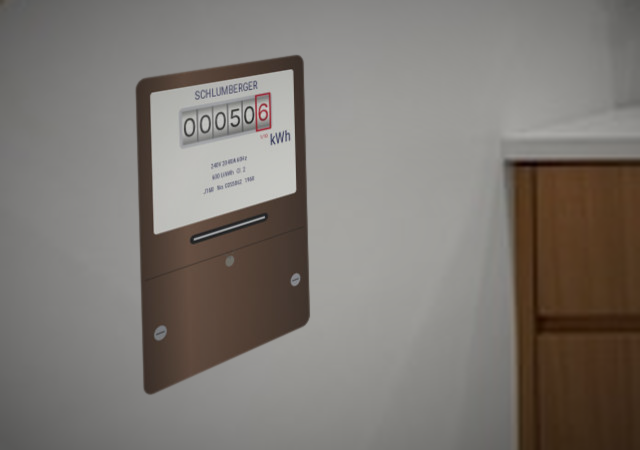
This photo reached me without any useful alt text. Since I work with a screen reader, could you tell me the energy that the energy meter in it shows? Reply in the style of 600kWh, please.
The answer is 50.6kWh
